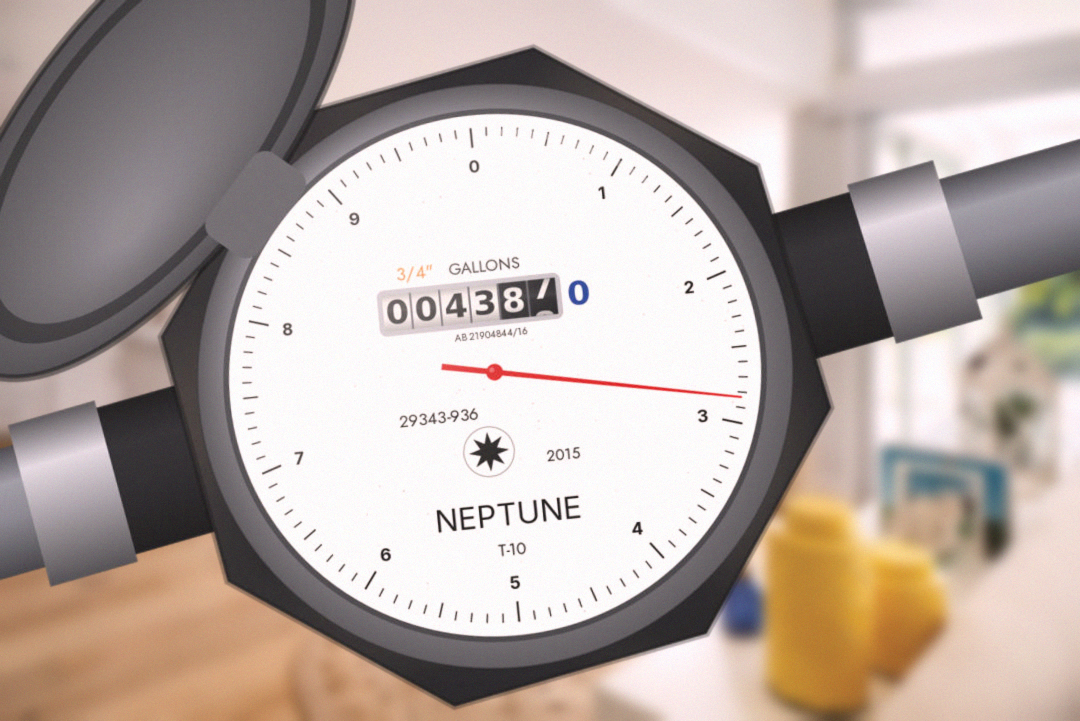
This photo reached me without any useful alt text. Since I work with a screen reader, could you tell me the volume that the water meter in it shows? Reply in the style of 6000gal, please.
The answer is 43872.8gal
